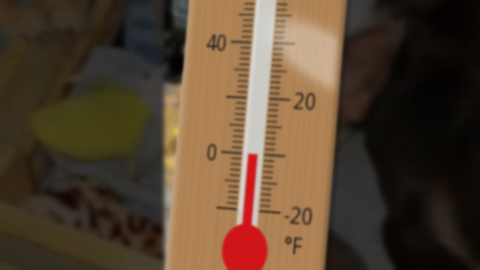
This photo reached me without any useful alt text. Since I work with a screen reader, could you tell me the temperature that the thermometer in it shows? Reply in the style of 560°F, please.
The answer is 0°F
